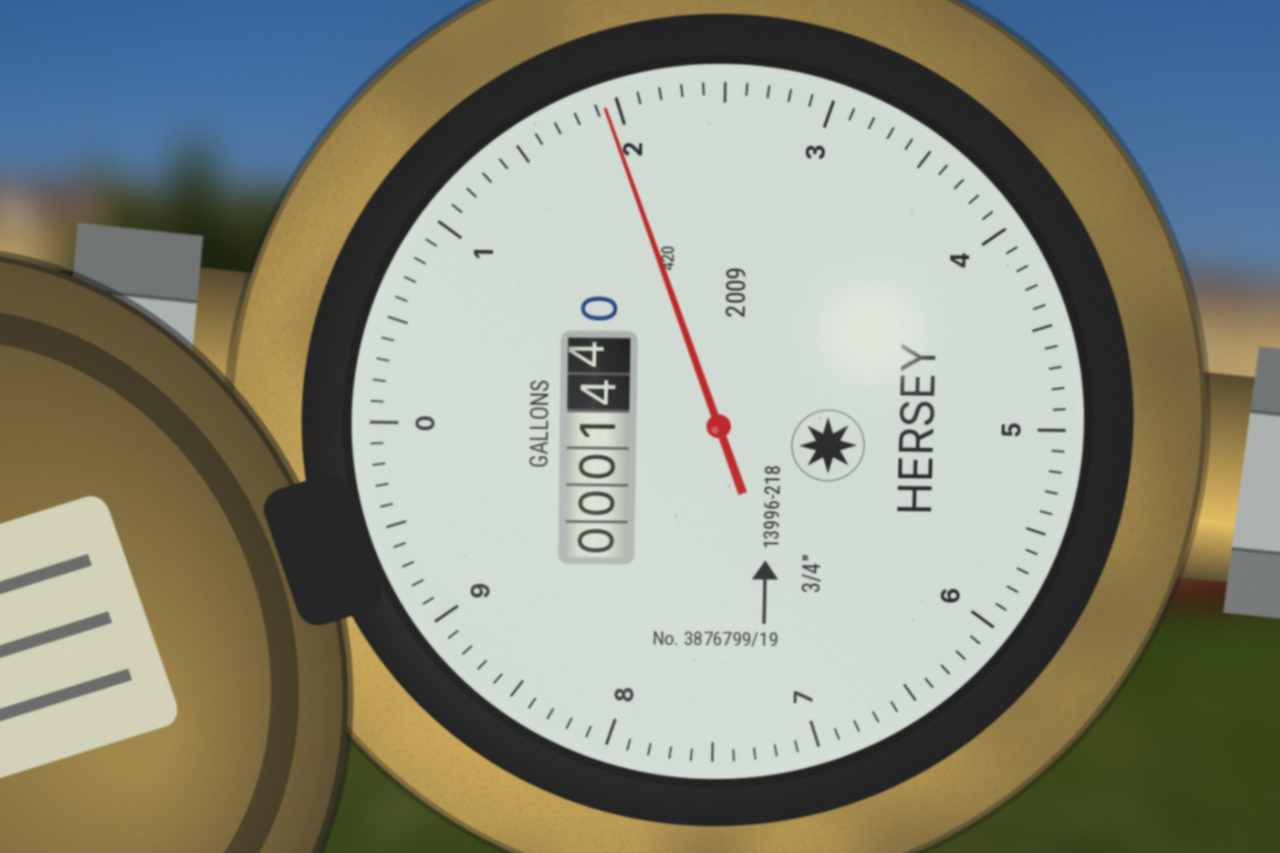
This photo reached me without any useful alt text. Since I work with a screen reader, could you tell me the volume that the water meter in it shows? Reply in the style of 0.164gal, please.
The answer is 1441.9gal
